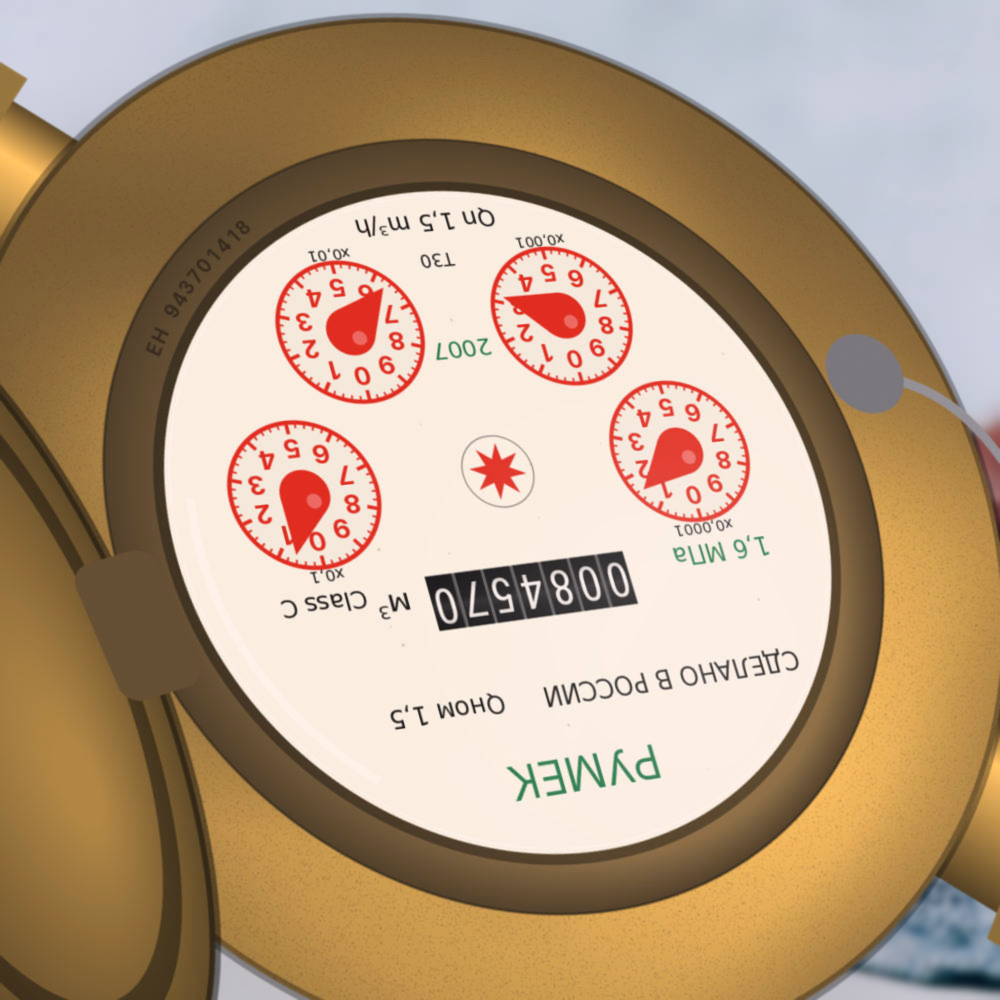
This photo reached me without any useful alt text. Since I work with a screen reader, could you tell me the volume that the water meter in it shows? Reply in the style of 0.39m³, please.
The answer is 84570.0631m³
